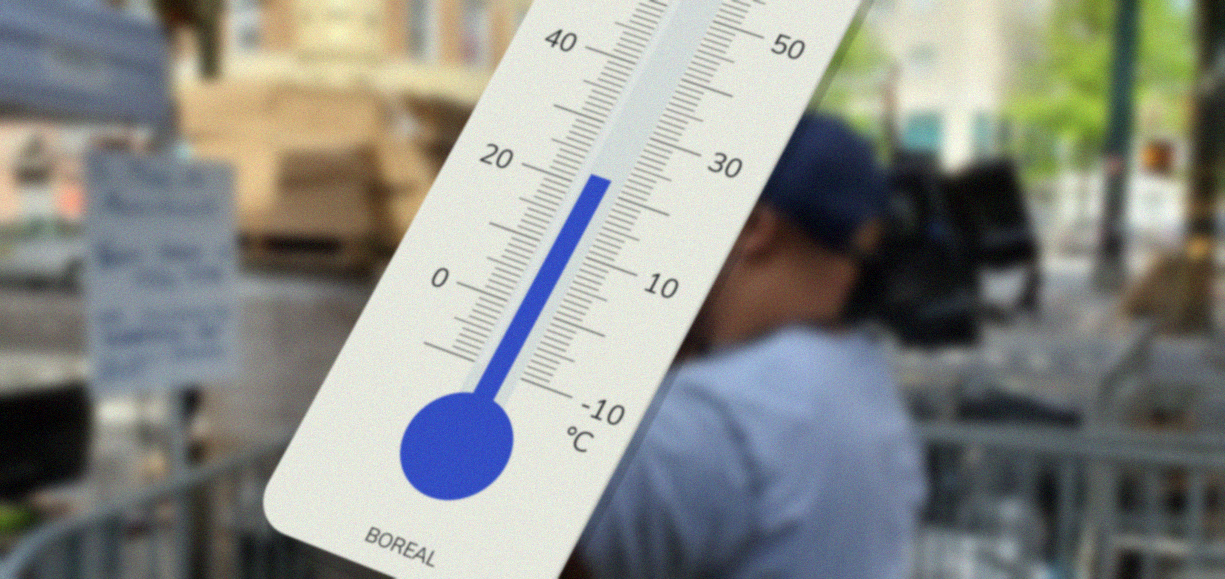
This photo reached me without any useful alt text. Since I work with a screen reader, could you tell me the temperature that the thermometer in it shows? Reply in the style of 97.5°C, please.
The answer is 22°C
